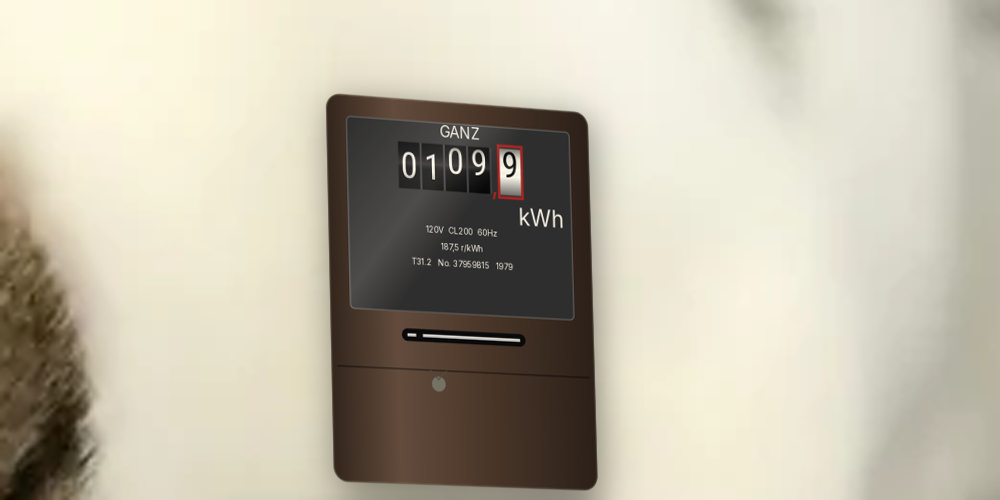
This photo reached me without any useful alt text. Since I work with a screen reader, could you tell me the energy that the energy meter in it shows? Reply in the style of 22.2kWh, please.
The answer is 109.9kWh
